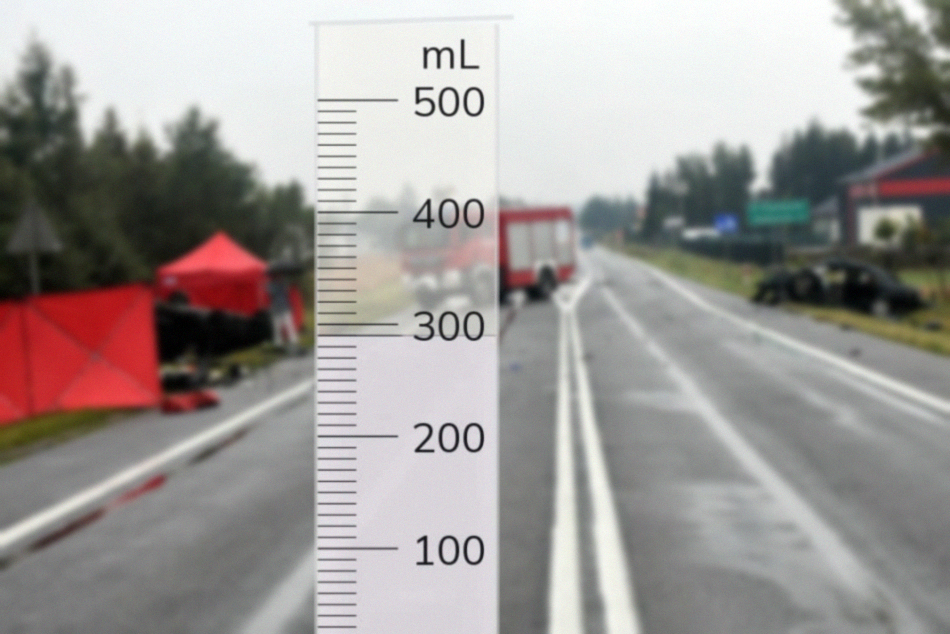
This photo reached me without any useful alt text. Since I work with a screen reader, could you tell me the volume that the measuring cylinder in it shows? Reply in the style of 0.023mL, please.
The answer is 290mL
